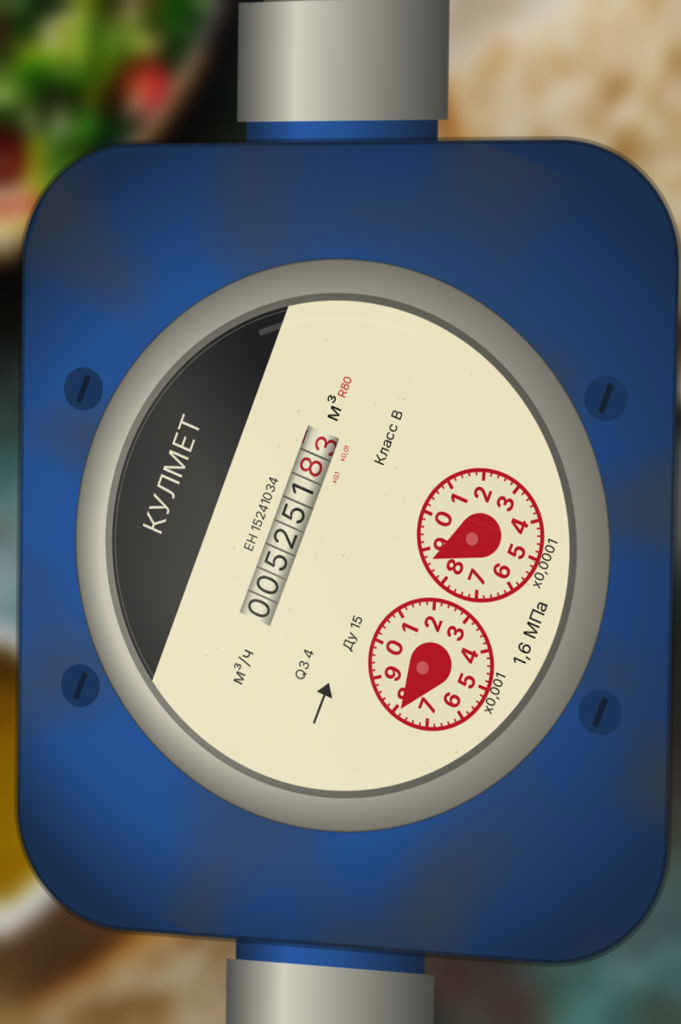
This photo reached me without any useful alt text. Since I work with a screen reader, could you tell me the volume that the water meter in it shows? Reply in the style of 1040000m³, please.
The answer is 5251.8278m³
